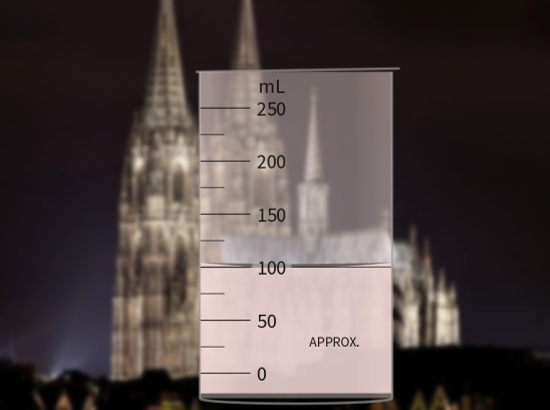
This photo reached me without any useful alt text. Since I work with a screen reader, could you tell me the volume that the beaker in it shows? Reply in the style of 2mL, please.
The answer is 100mL
